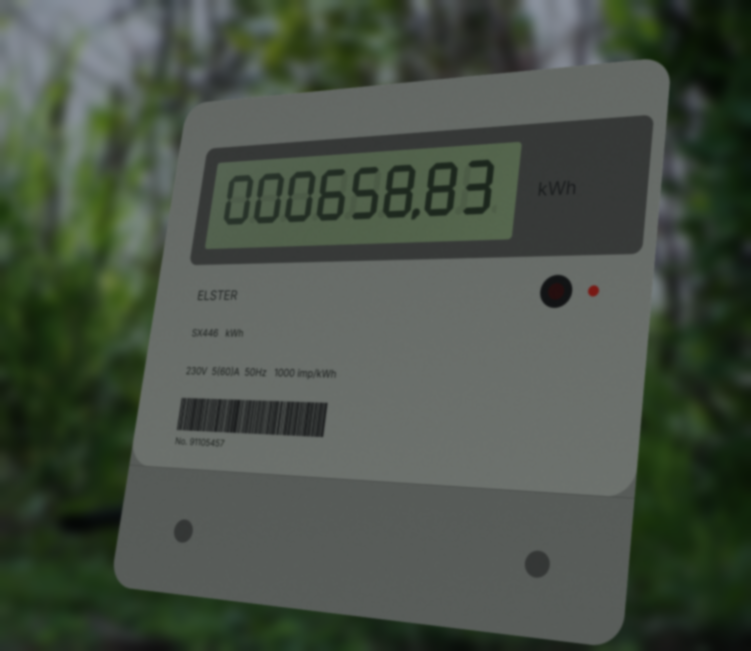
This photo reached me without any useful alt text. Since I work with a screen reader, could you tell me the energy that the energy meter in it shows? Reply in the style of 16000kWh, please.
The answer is 658.83kWh
